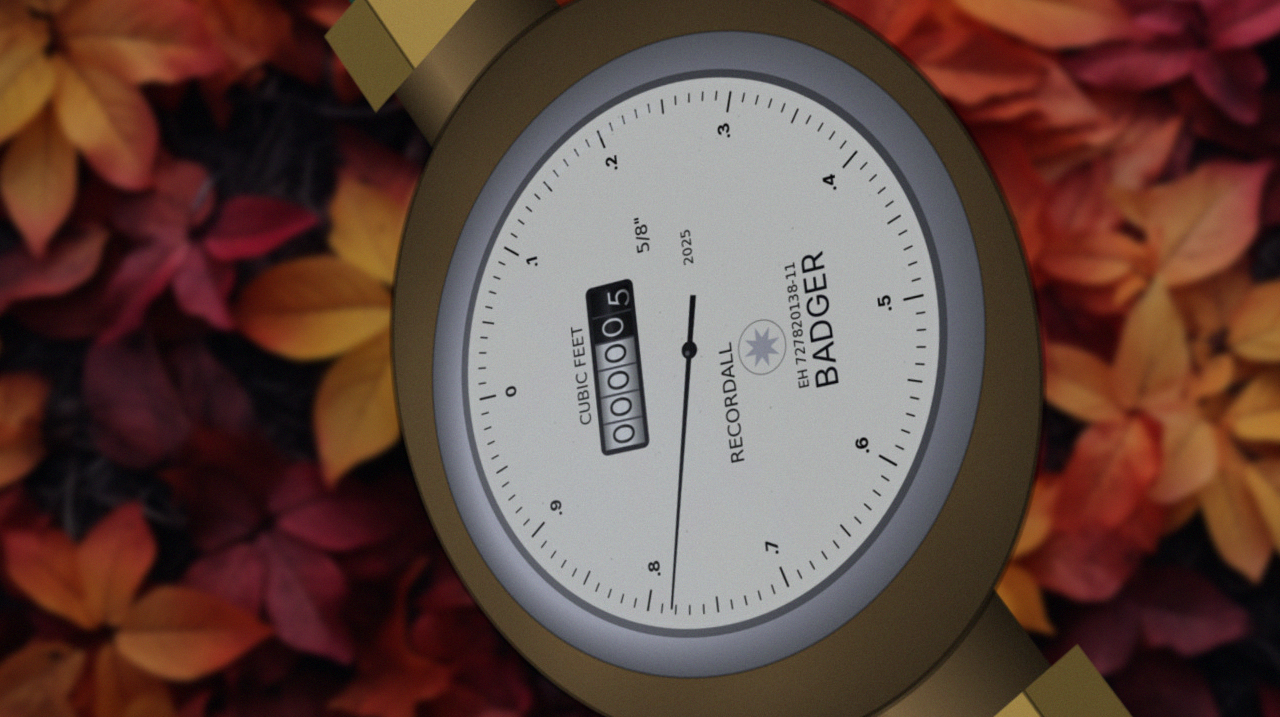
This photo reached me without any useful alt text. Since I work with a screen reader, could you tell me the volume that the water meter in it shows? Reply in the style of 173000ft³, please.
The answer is 4.78ft³
